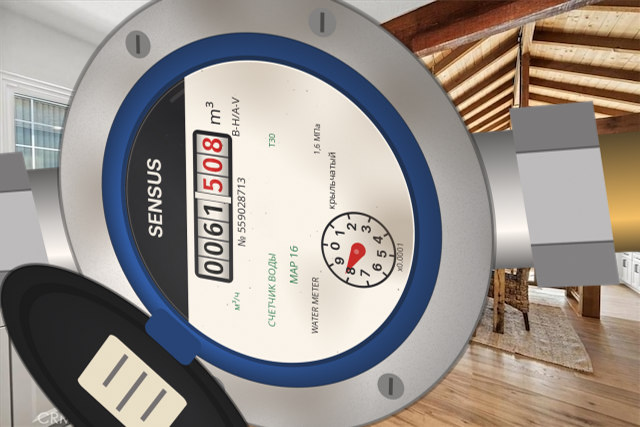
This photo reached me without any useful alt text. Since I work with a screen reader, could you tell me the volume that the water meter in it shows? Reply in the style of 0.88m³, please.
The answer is 61.5088m³
